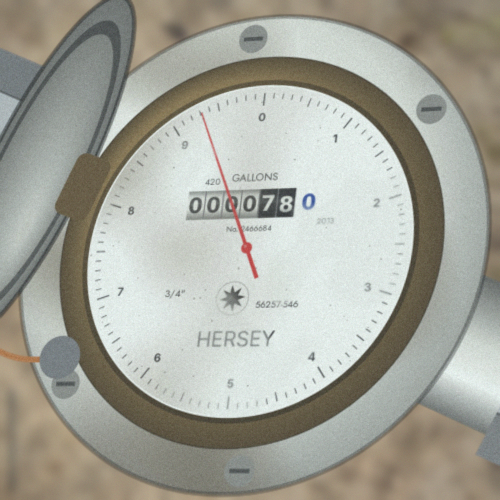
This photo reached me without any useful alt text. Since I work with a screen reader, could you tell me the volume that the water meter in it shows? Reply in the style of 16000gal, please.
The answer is 779.3gal
